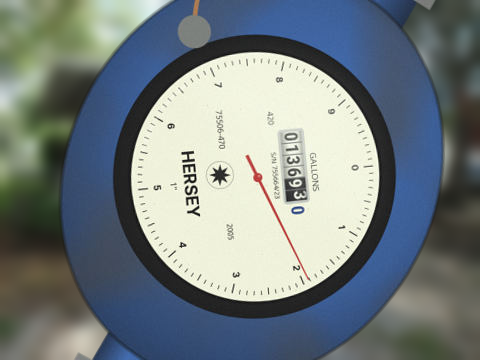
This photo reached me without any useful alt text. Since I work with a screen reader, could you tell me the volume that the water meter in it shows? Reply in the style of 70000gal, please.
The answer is 136931.9gal
